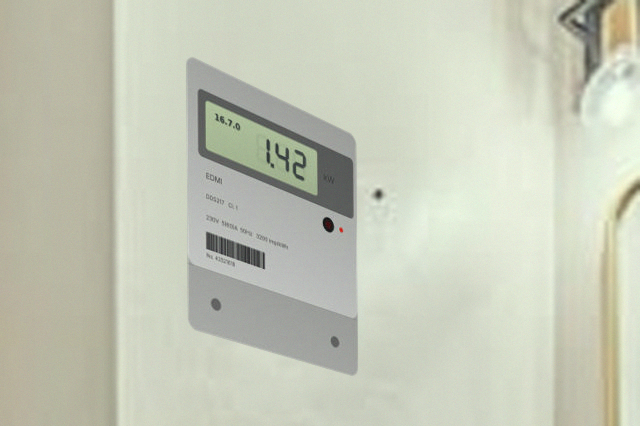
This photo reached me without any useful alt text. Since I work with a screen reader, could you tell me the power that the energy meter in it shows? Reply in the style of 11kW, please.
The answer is 1.42kW
